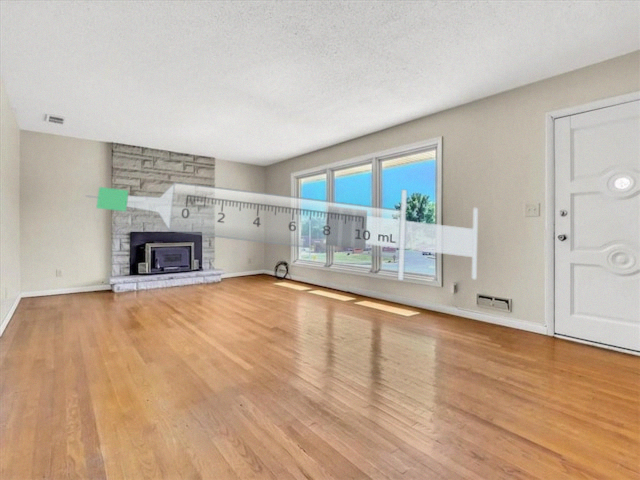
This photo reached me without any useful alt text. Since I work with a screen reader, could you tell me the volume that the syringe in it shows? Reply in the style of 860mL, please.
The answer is 8mL
